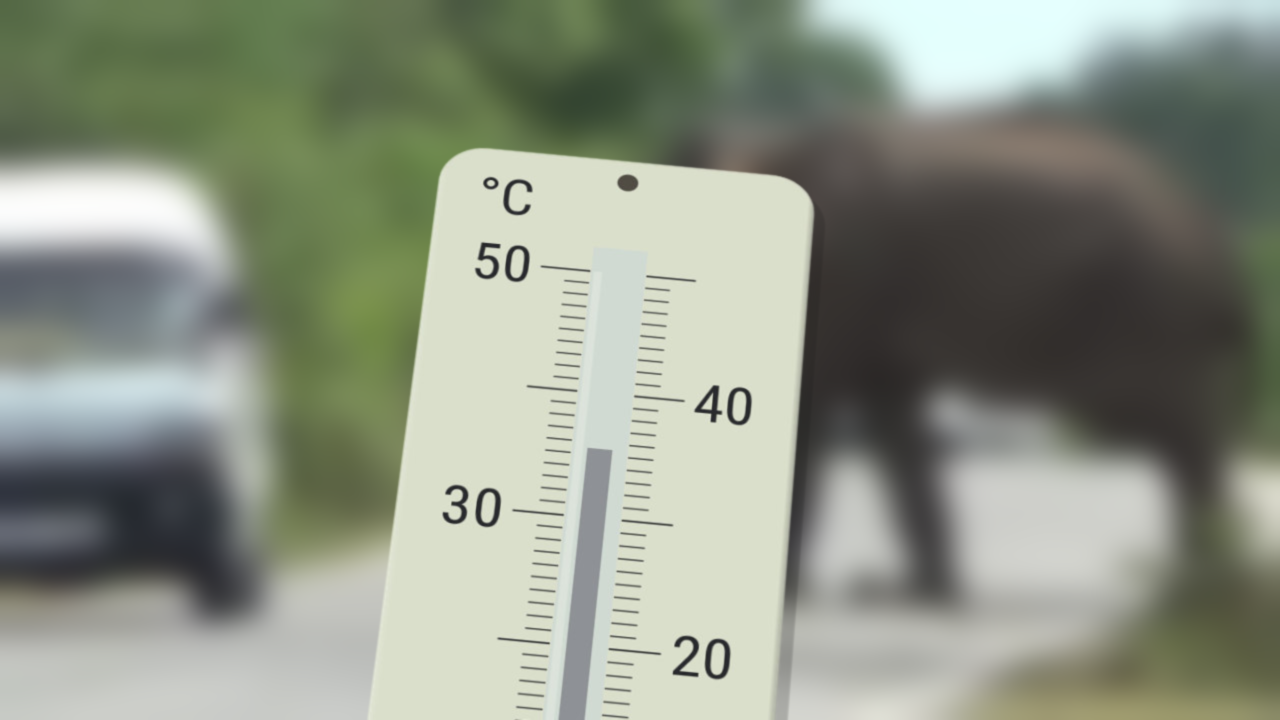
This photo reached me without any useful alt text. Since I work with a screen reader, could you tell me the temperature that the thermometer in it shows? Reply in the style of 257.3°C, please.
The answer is 35.5°C
